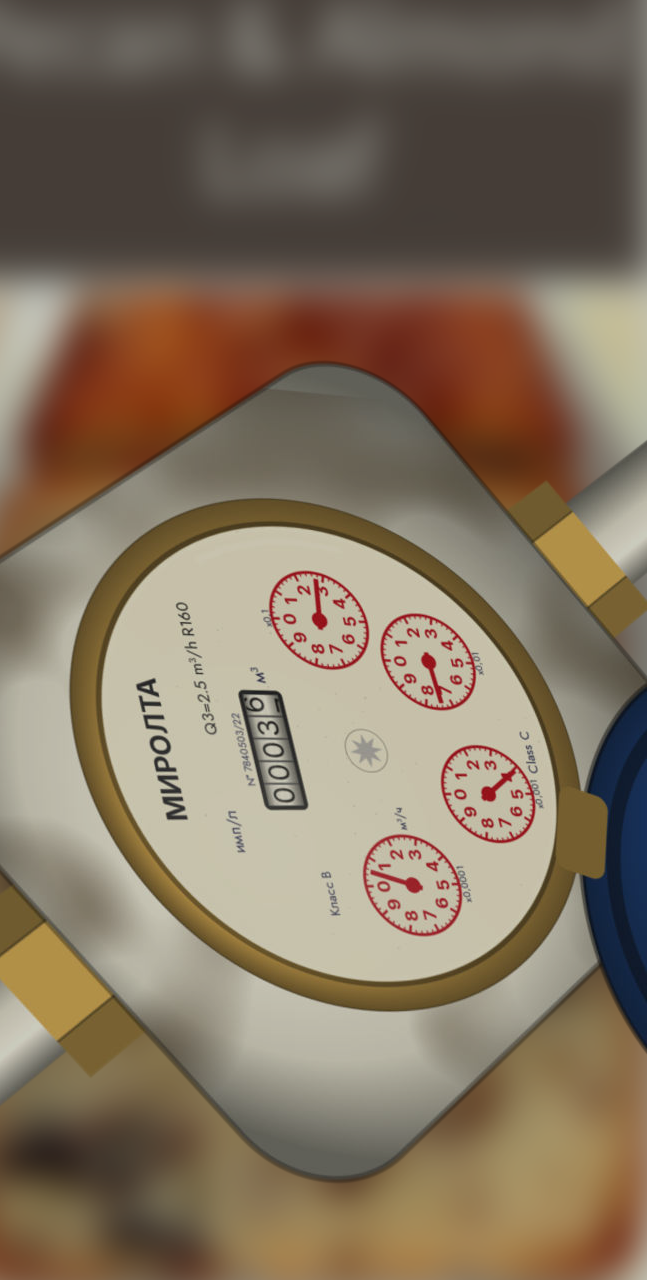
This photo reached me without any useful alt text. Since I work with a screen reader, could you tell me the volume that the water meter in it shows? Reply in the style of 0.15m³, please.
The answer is 36.2740m³
